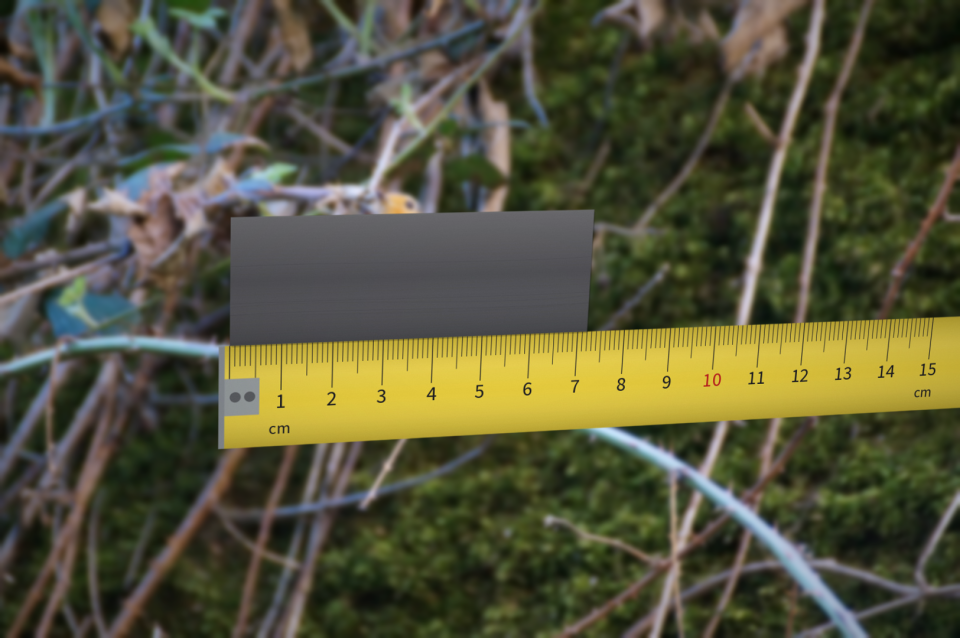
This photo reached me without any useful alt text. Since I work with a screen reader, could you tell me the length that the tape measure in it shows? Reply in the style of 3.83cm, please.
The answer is 7.2cm
